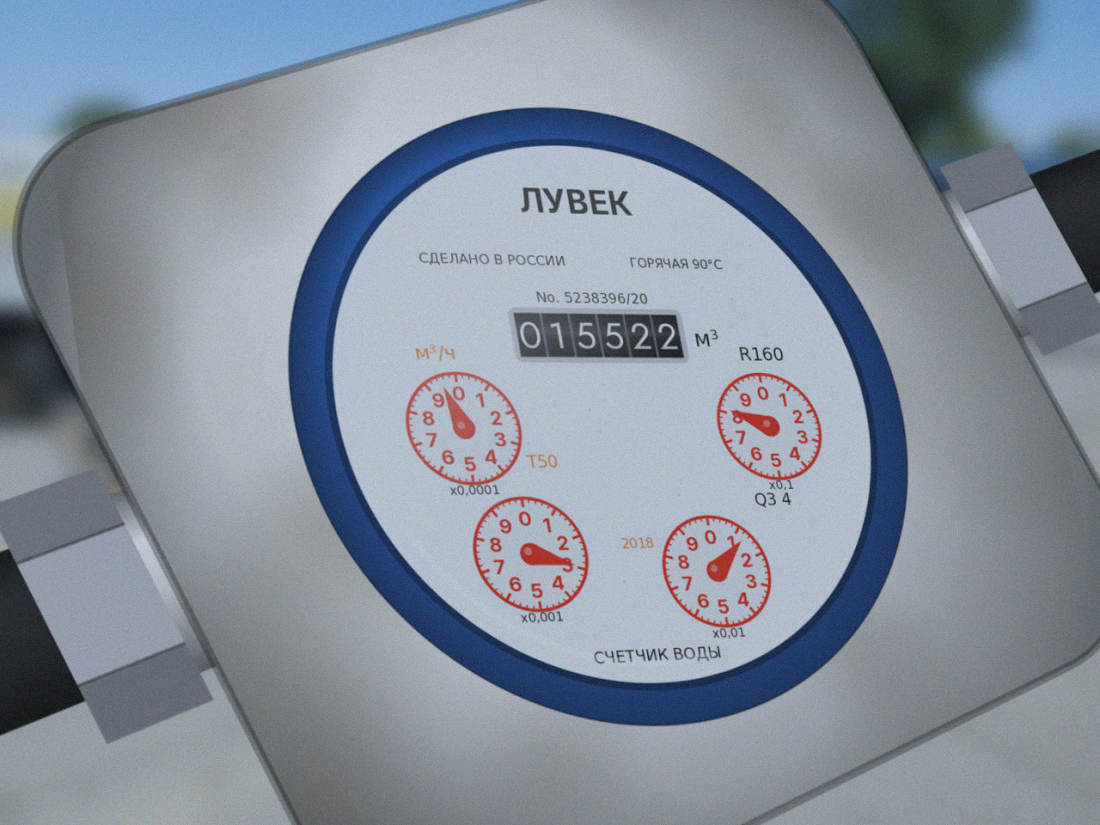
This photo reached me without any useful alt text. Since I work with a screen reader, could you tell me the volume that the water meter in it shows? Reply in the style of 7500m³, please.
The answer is 15522.8129m³
